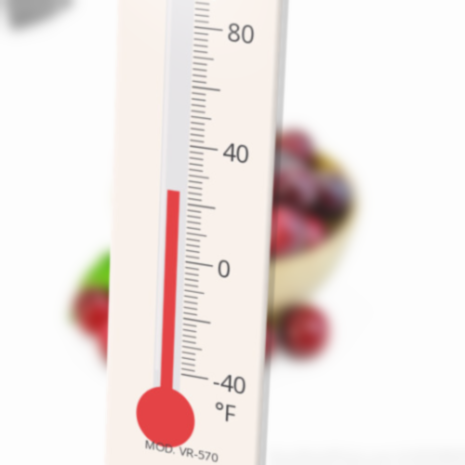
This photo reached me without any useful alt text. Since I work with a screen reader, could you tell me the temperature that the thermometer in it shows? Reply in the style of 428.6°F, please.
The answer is 24°F
